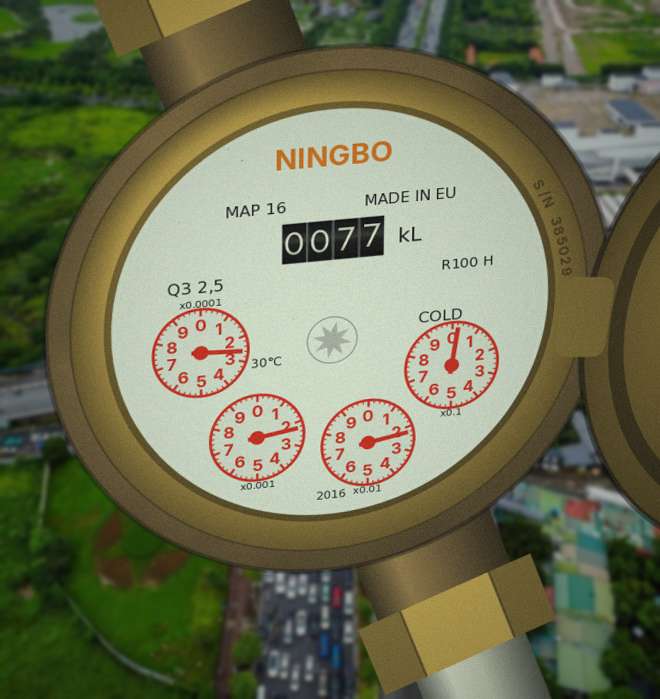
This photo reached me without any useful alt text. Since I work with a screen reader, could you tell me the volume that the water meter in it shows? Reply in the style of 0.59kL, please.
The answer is 77.0222kL
